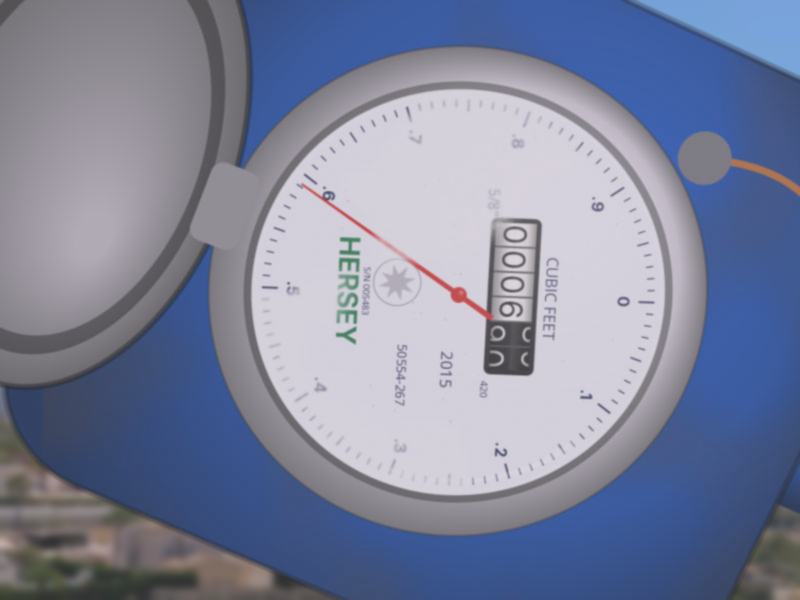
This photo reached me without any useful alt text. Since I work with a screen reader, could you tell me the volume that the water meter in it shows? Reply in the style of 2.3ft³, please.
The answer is 689.59ft³
